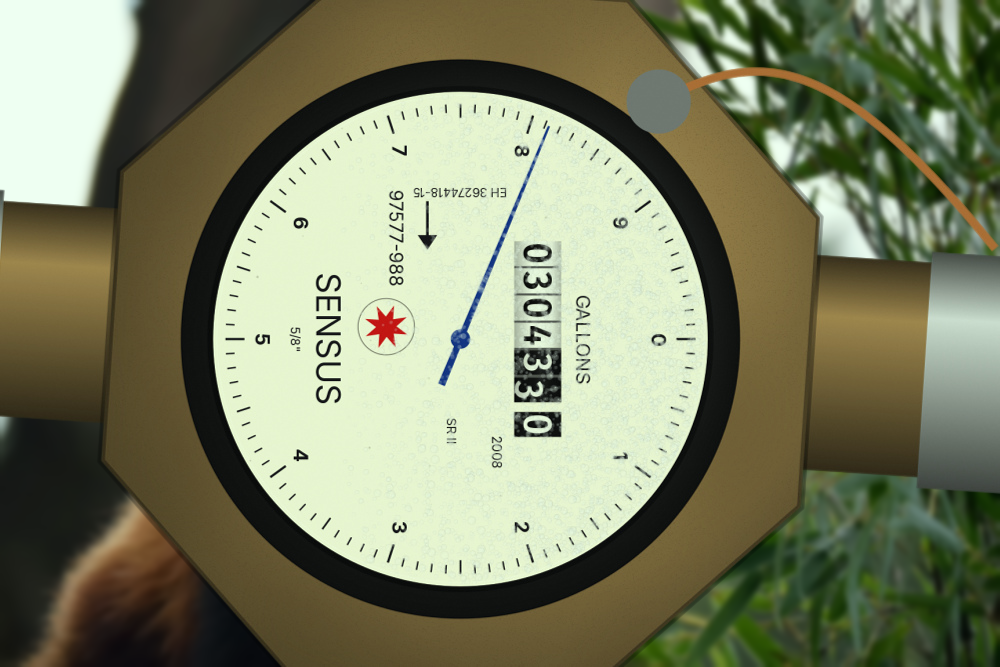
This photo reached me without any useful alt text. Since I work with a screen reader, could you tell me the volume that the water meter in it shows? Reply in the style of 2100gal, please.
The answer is 304328.1gal
